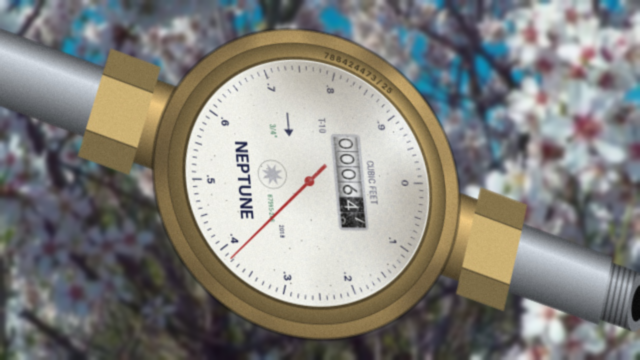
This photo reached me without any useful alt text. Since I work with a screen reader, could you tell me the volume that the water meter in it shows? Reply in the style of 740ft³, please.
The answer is 647.38ft³
